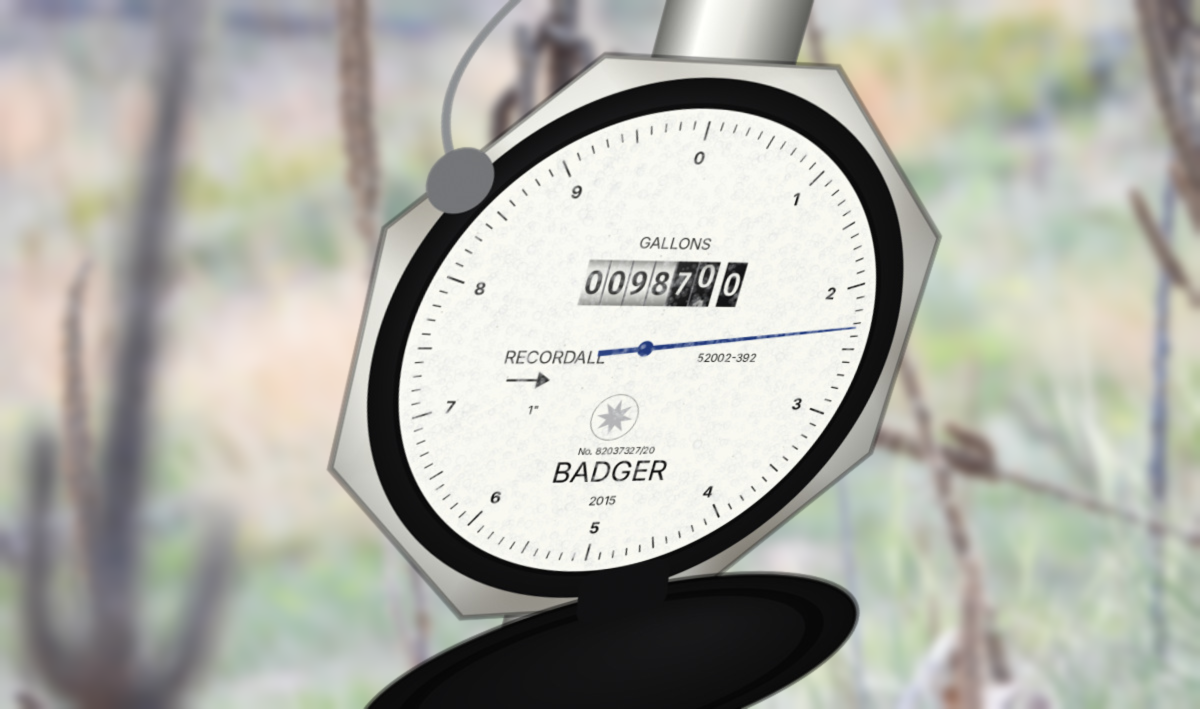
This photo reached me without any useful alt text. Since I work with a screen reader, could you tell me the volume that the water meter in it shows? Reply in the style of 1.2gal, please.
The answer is 98702.3gal
